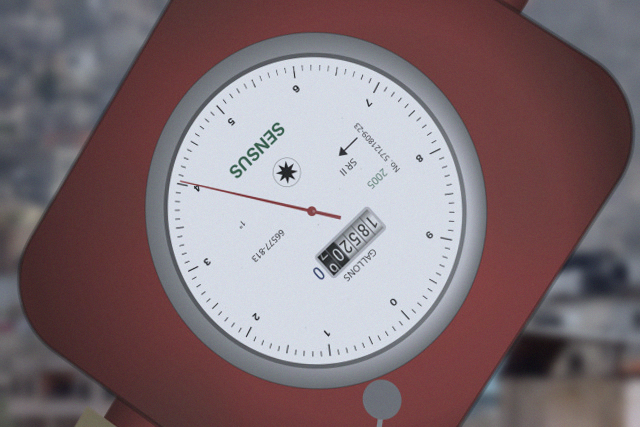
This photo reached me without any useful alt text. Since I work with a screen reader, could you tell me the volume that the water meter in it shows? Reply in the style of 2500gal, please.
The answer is 1852064.0gal
